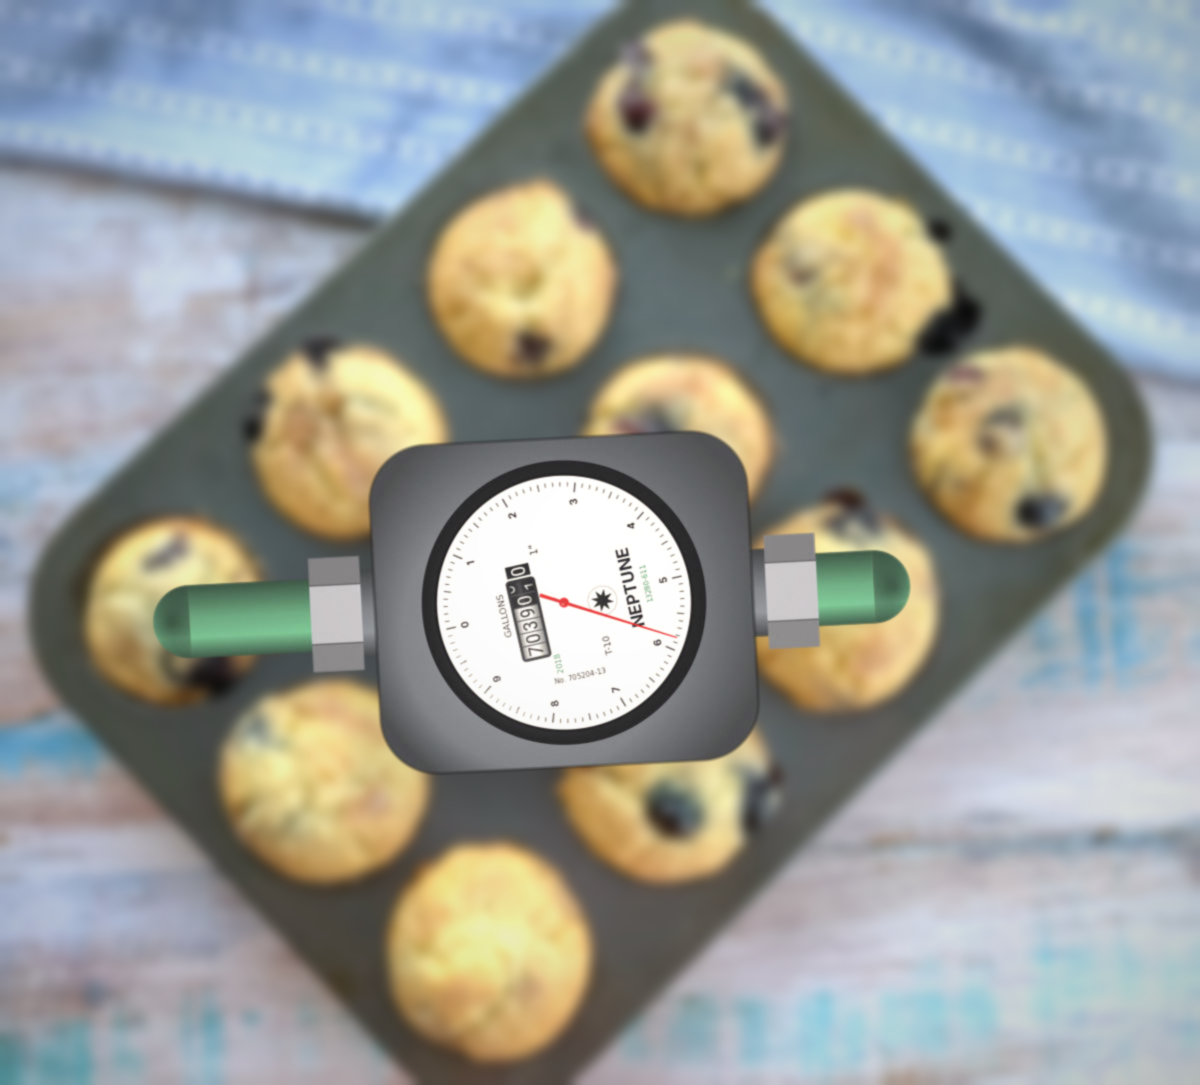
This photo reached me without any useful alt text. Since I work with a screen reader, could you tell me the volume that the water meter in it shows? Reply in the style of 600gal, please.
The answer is 7039005.8gal
